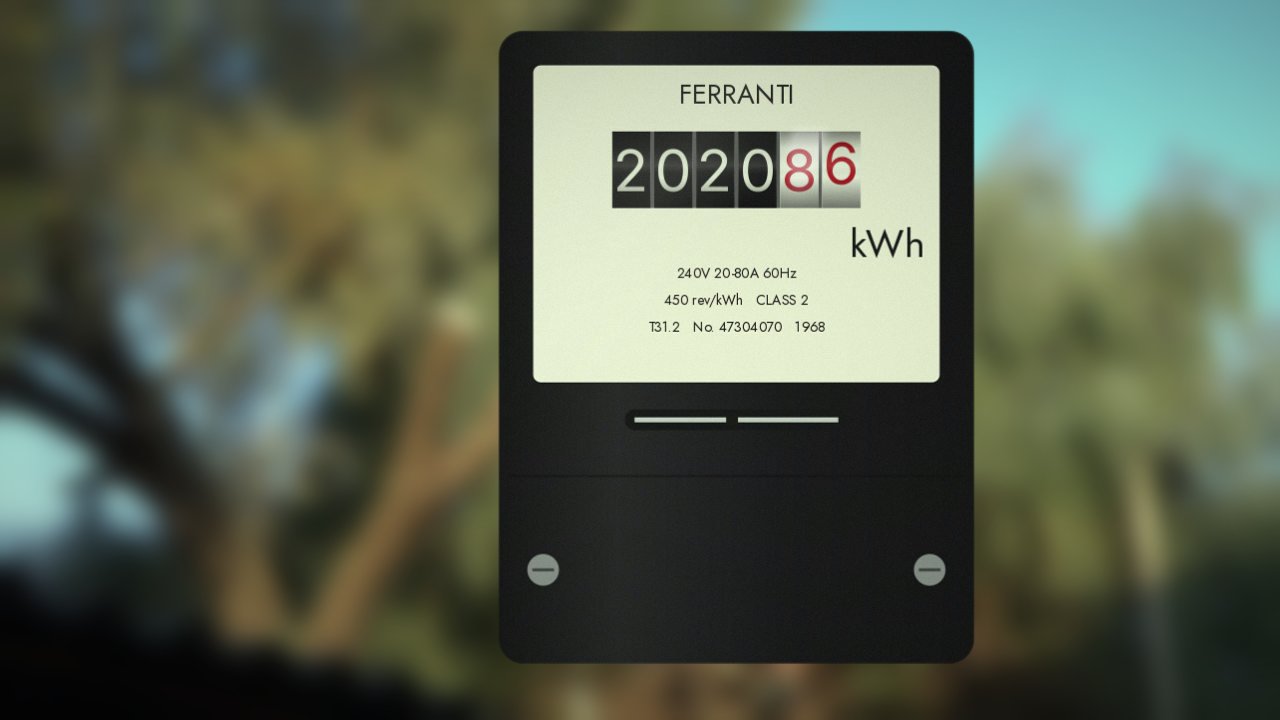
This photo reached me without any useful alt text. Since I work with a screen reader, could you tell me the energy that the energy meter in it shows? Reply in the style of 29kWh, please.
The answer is 2020.86kWh
